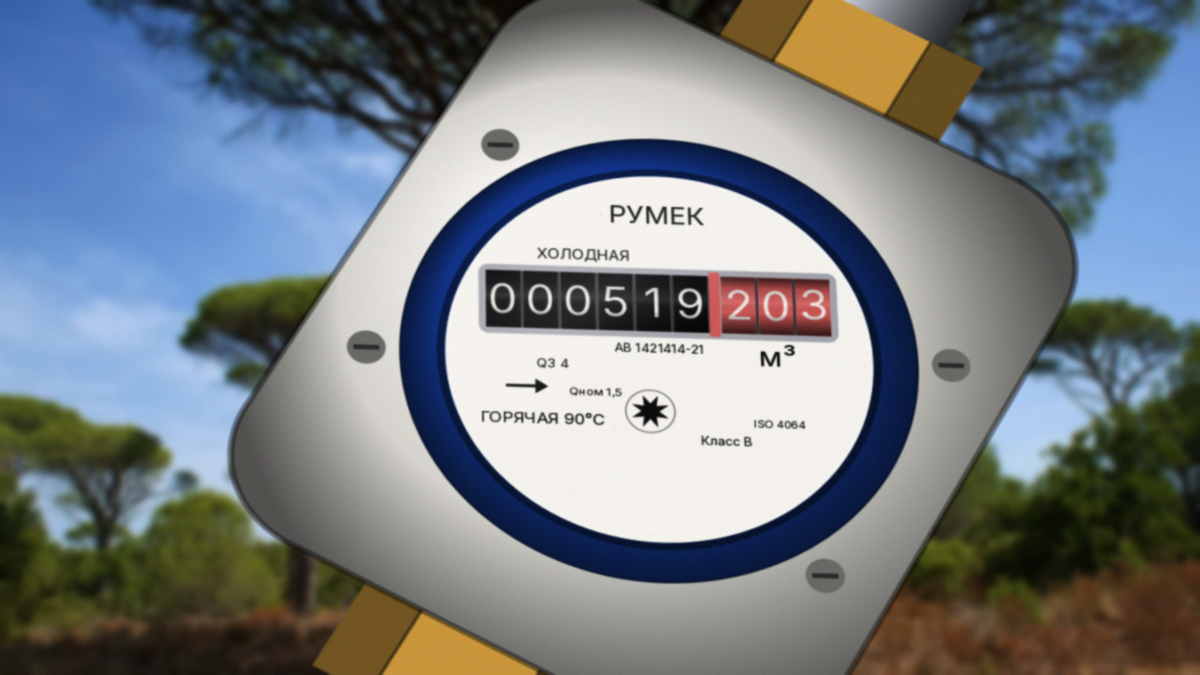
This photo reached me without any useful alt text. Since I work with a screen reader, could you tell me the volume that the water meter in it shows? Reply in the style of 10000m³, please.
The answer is 519.203m³
